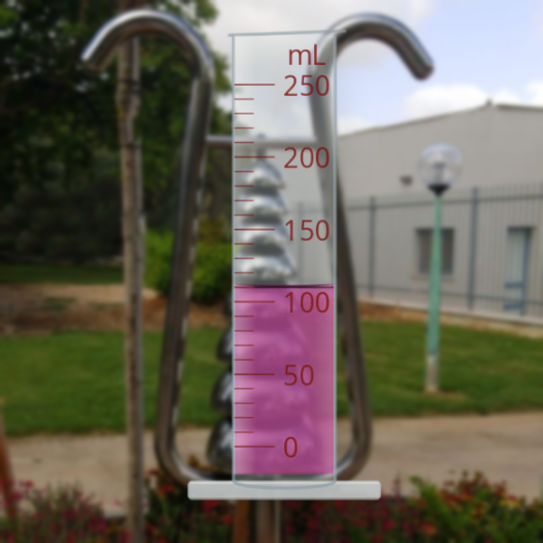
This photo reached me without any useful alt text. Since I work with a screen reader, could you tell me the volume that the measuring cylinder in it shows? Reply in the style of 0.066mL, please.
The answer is 110mL
